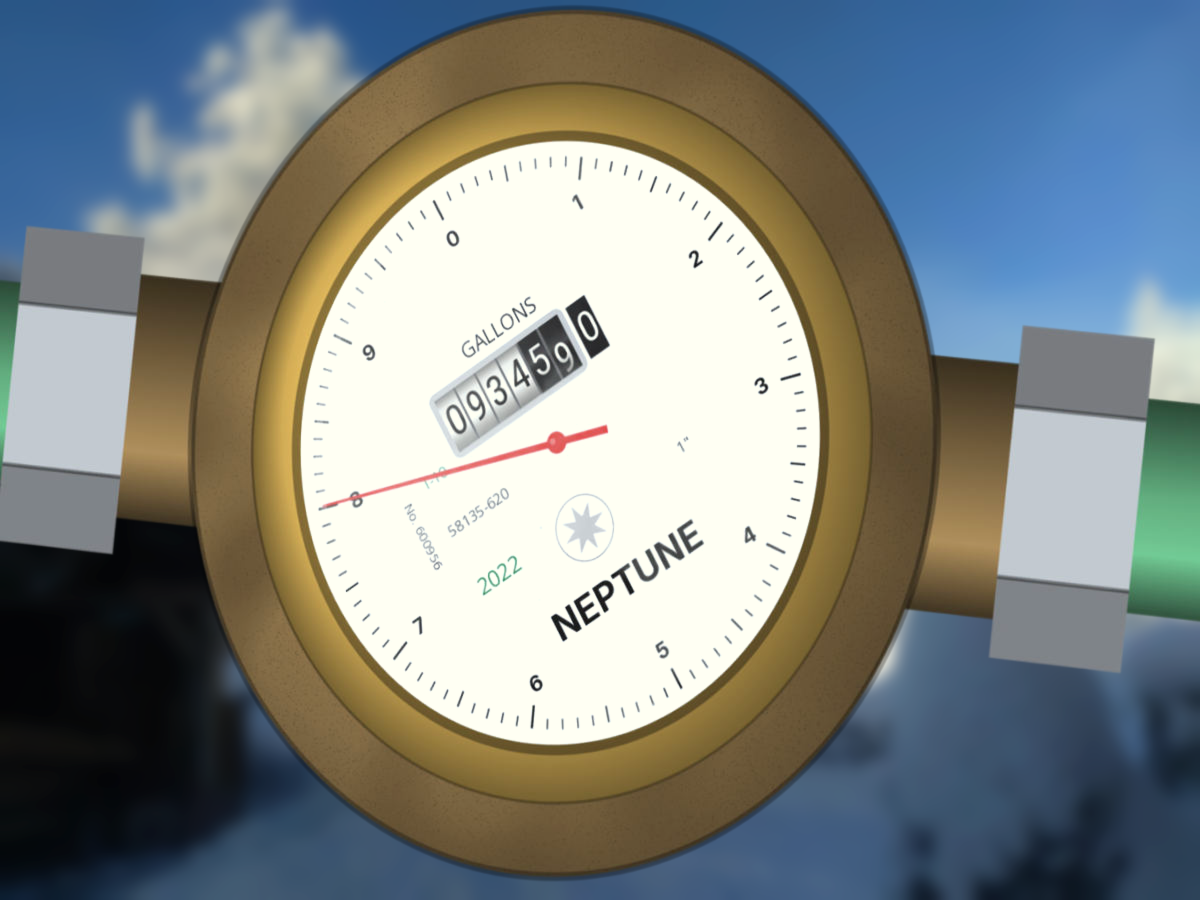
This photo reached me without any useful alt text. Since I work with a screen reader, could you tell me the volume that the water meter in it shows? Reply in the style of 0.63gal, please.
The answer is 934588.0gal
